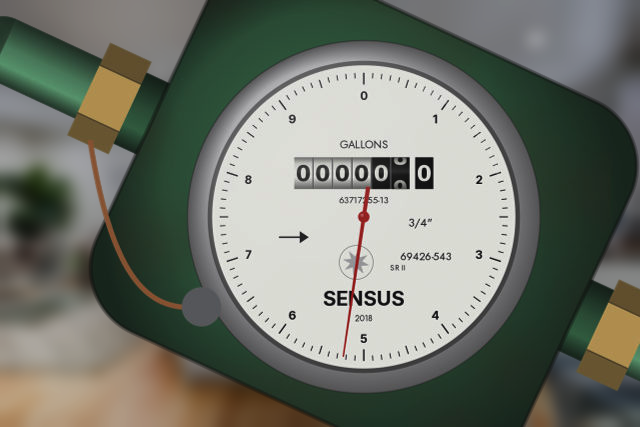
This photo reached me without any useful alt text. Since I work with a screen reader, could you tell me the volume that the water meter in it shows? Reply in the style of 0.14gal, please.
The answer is 85.2gal
